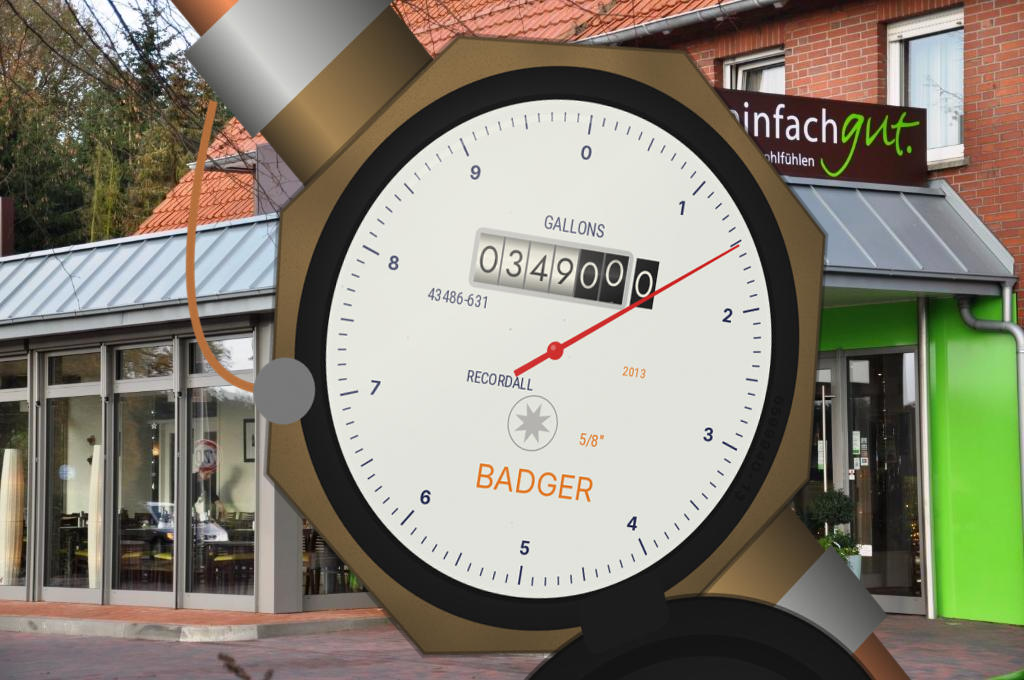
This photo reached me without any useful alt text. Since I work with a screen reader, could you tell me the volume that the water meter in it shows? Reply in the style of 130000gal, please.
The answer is 349001.5gal
